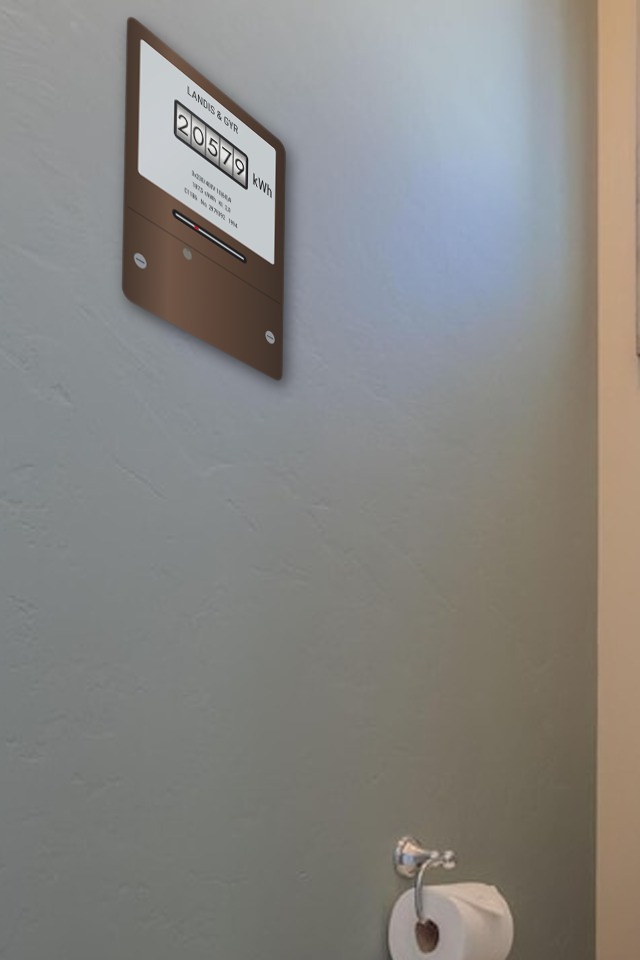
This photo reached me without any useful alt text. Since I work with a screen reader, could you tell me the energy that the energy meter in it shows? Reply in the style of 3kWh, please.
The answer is 20579kWh
